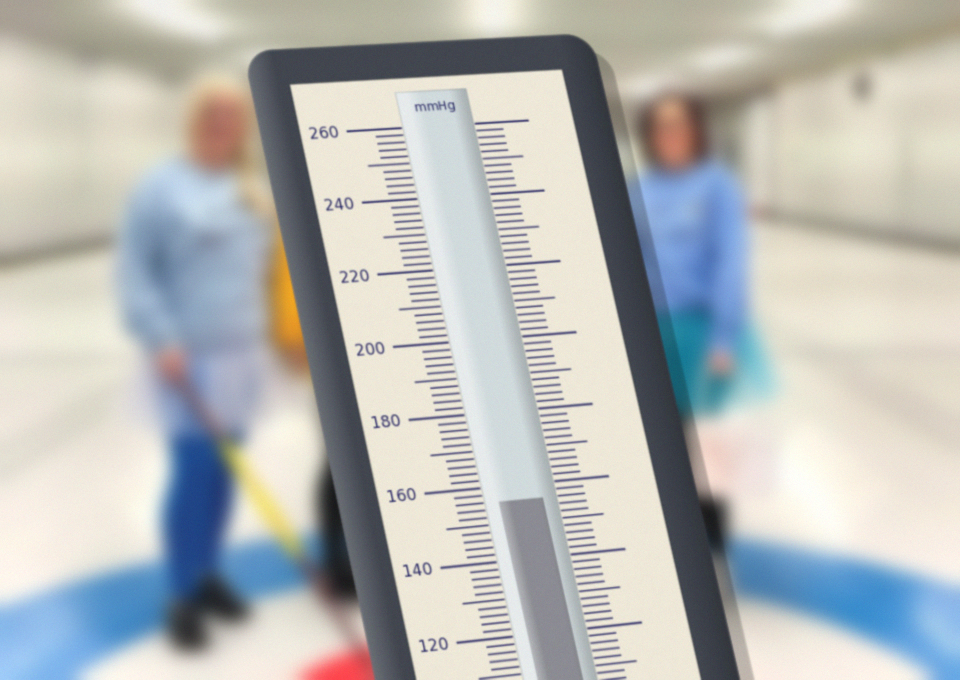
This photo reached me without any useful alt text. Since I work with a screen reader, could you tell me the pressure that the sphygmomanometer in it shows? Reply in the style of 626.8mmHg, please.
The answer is 156mmHg
